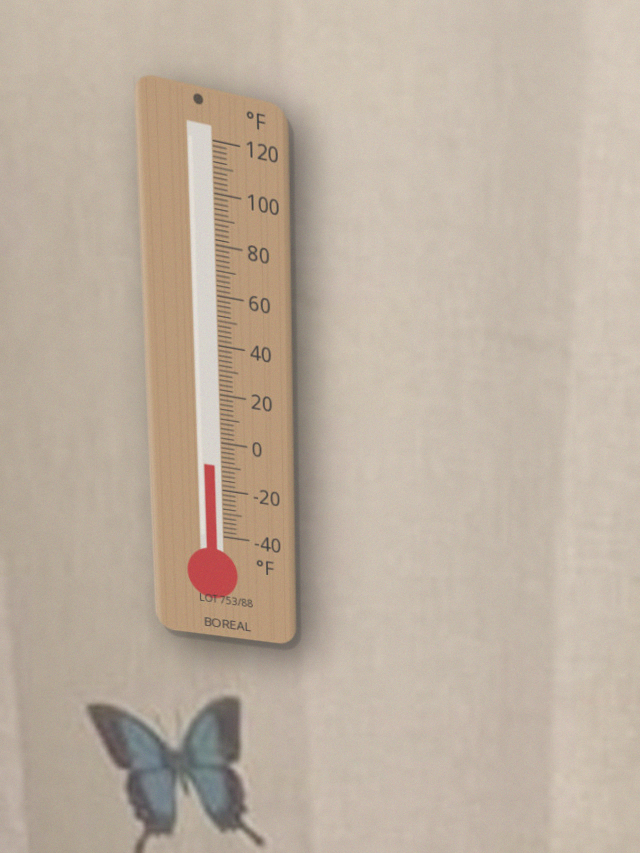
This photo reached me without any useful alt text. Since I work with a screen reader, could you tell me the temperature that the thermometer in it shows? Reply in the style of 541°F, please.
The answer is -10°F
